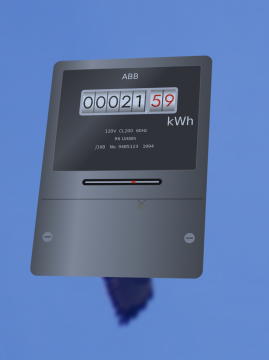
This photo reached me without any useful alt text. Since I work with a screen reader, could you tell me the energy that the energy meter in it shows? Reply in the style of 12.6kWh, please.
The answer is 21.59kWh
